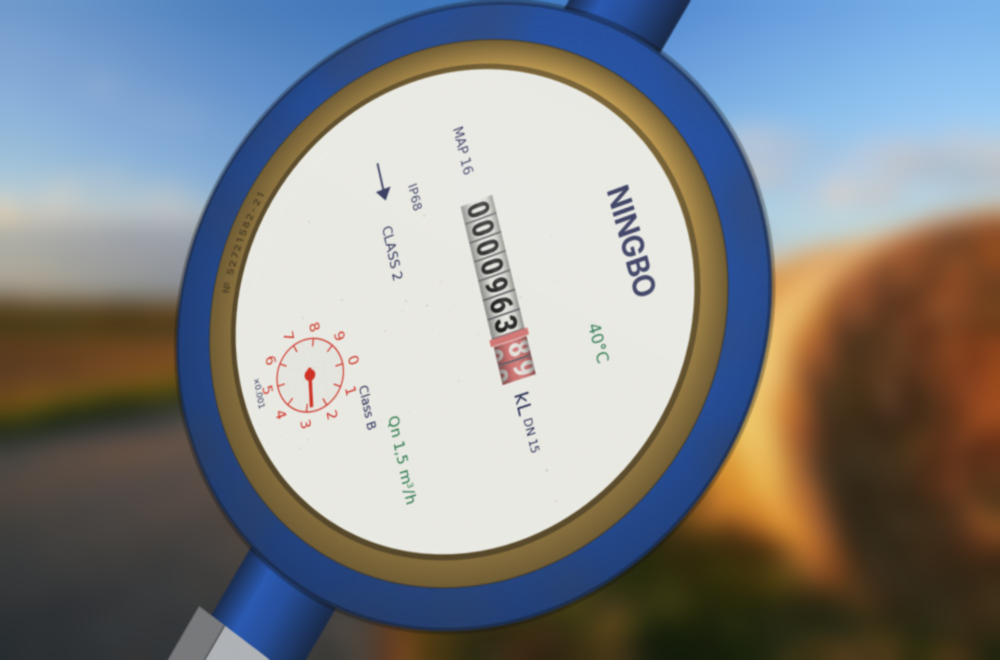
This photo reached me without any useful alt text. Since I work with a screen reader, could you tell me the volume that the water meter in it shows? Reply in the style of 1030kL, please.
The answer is 963.892kL
